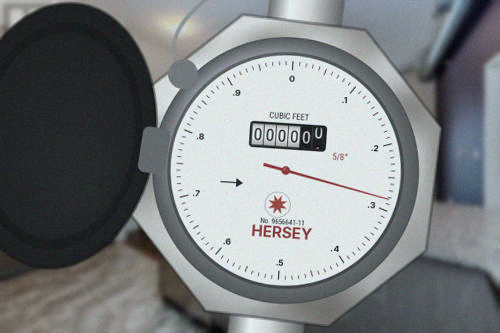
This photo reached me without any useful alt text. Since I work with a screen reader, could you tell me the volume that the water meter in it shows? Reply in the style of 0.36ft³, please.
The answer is 0.28ft³
